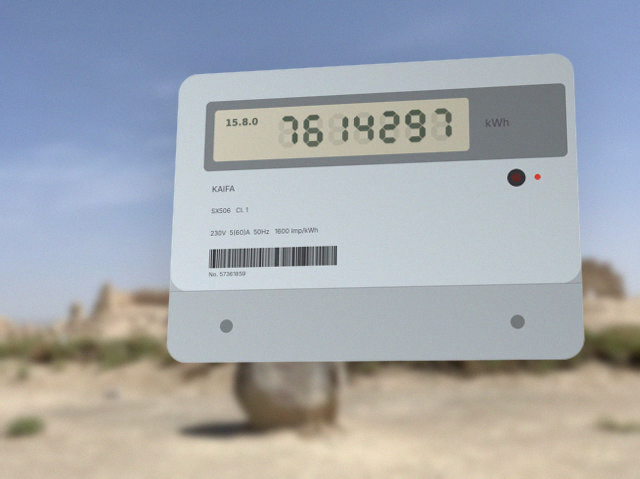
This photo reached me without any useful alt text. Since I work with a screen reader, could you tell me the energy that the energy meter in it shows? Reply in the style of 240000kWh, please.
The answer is 7614297kWh
